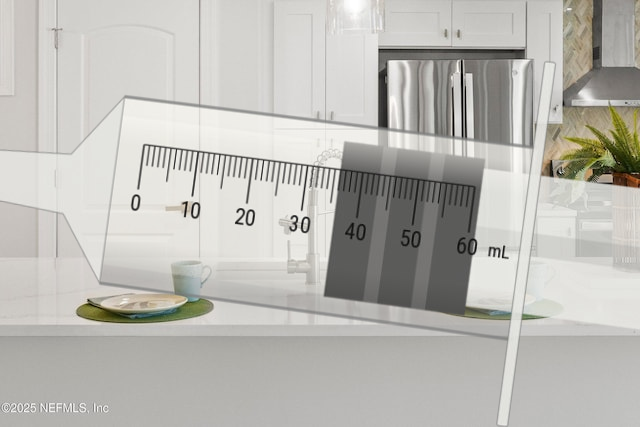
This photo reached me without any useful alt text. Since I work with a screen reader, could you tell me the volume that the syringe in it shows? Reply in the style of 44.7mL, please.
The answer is 36mL
